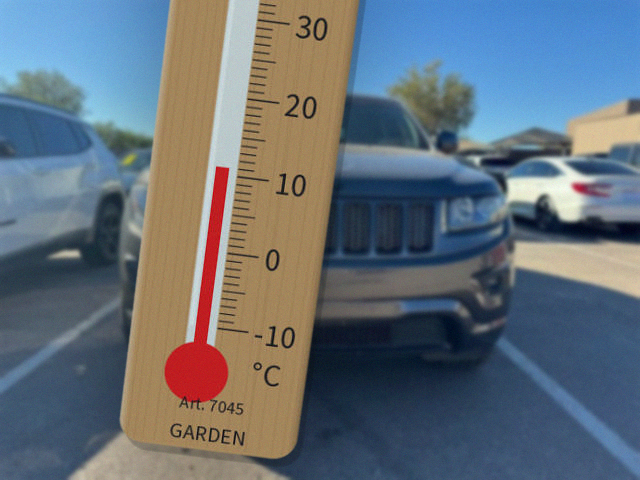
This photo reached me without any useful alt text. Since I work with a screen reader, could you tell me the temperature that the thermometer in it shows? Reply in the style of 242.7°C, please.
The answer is 11°C
